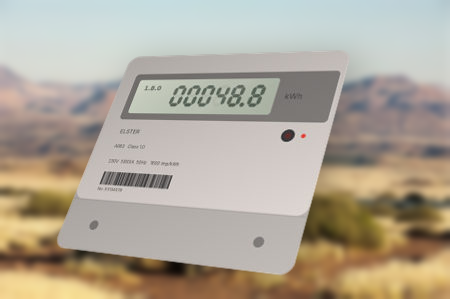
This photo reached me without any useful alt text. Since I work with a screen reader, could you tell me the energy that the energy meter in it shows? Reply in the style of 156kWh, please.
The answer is 48.8kWh
